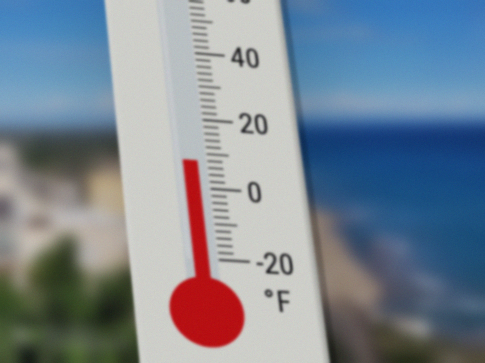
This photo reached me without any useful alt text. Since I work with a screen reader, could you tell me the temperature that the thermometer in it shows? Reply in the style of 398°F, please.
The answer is 8°F
